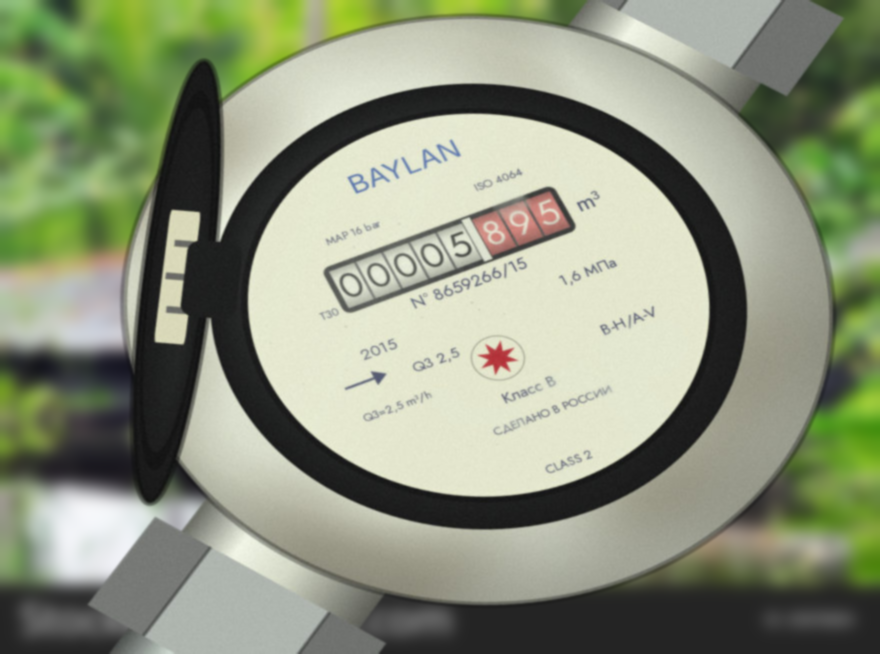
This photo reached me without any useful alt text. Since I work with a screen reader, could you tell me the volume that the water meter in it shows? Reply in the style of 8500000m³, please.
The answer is 5.895m³
